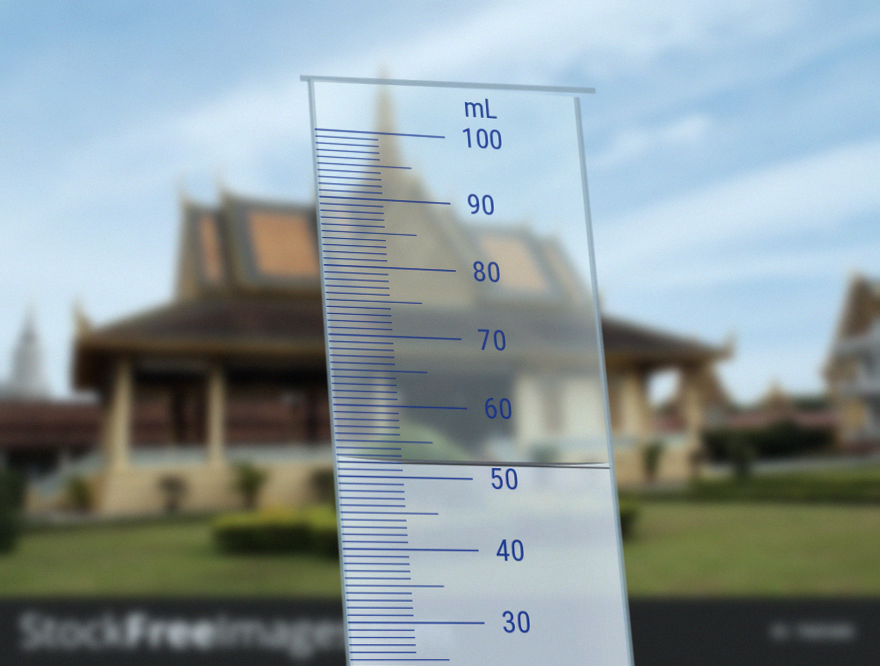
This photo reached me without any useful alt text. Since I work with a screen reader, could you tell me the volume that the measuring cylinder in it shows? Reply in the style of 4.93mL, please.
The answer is 52mL
